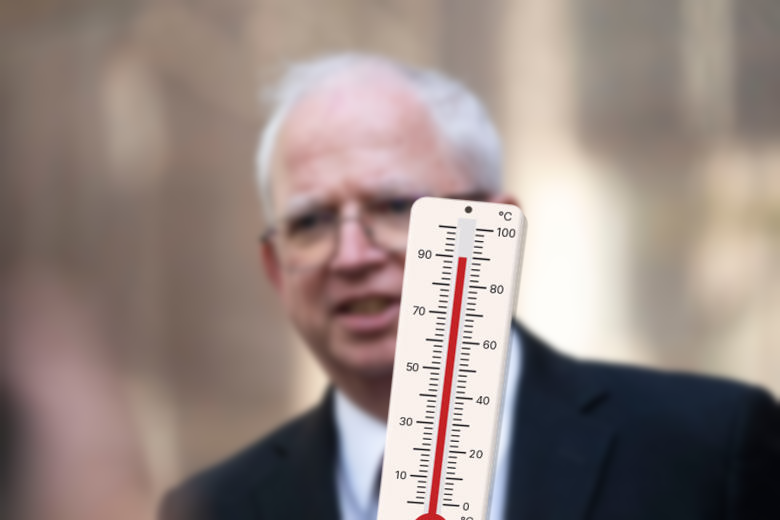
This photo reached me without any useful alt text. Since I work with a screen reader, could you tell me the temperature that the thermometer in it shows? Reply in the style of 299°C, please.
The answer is 90°C
